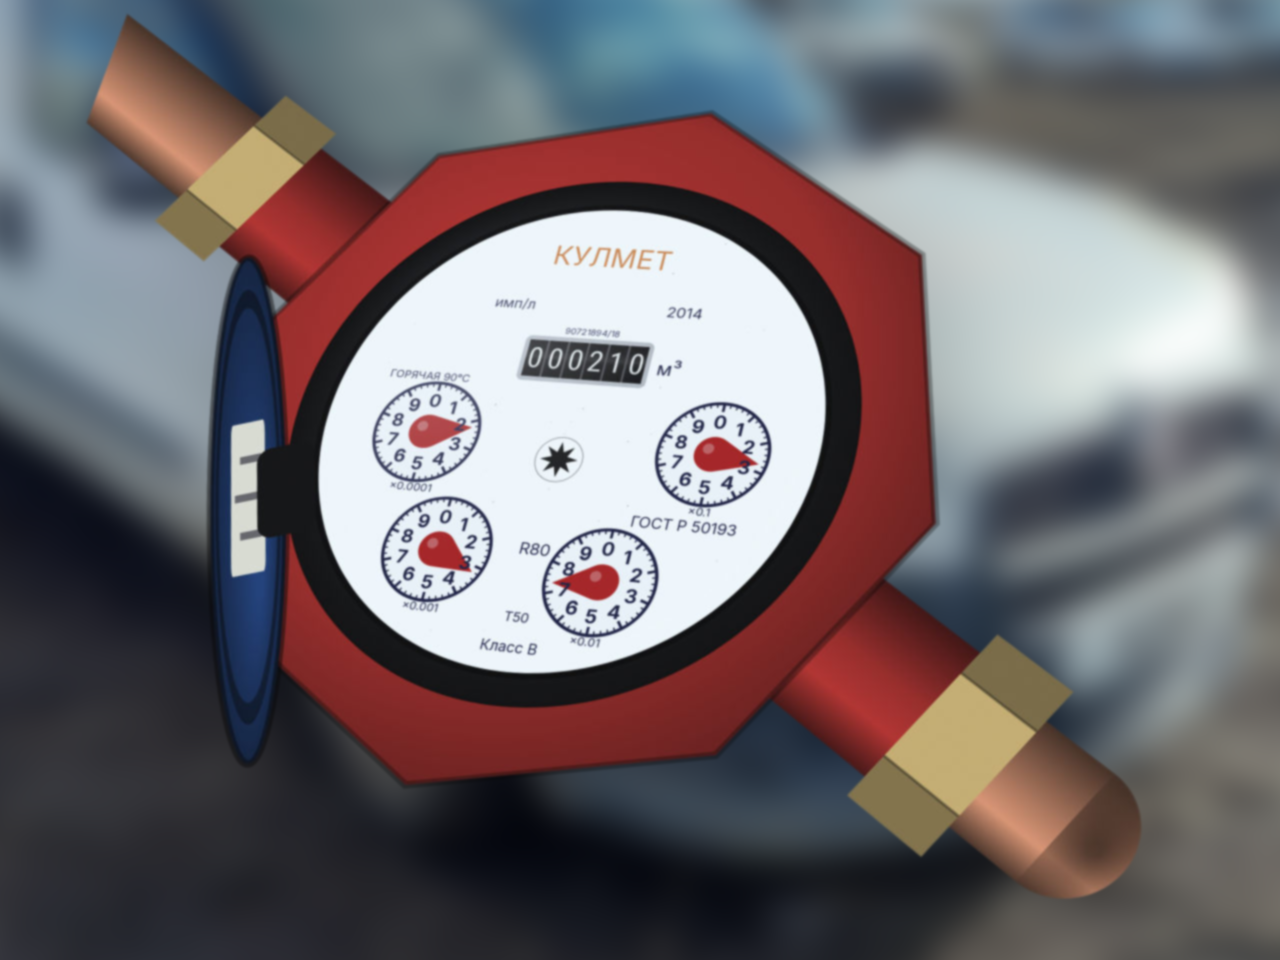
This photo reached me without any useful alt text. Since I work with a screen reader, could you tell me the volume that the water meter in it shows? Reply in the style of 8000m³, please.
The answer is 210.2732m³
